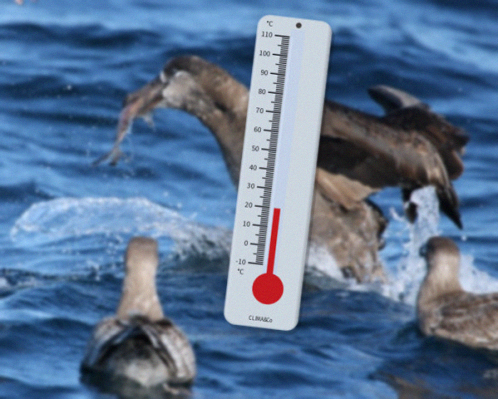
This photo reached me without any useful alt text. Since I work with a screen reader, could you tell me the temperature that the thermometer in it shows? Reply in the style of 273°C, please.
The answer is 20°C
